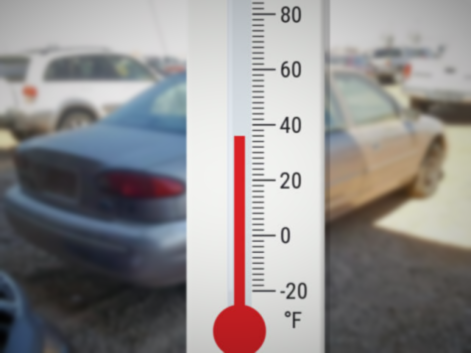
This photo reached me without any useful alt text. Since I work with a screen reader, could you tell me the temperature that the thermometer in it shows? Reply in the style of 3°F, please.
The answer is 36°F
